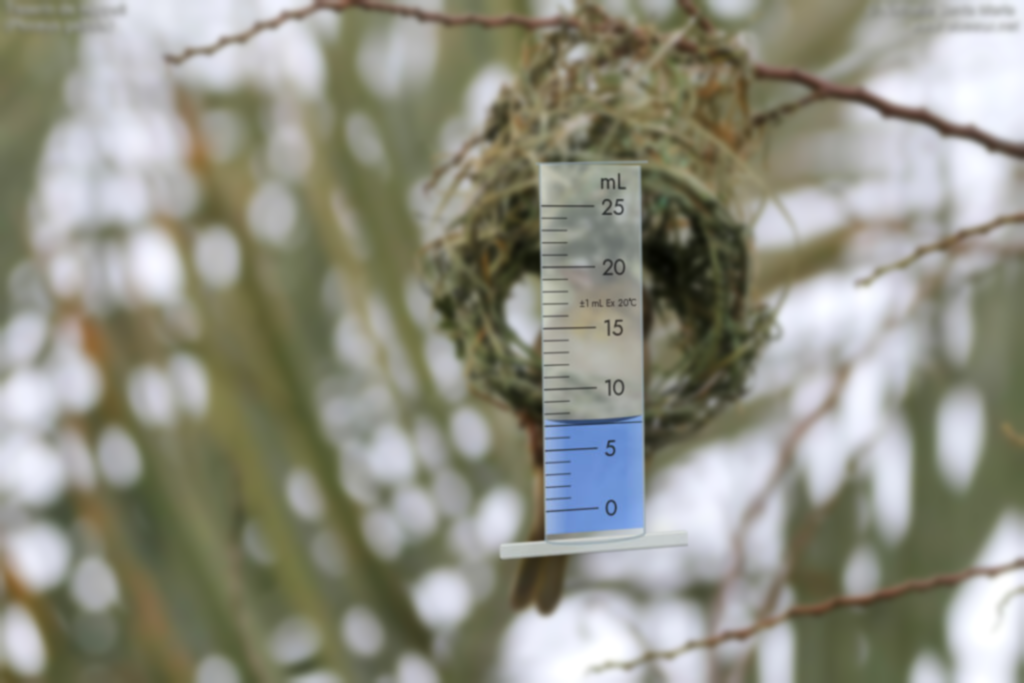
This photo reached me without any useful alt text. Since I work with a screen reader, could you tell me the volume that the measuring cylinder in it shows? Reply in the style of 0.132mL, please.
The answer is 7mL
